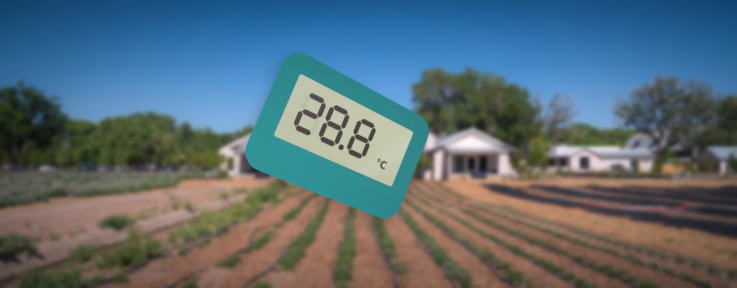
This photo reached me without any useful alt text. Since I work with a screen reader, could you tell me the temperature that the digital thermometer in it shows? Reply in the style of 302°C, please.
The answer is 28.8°C
